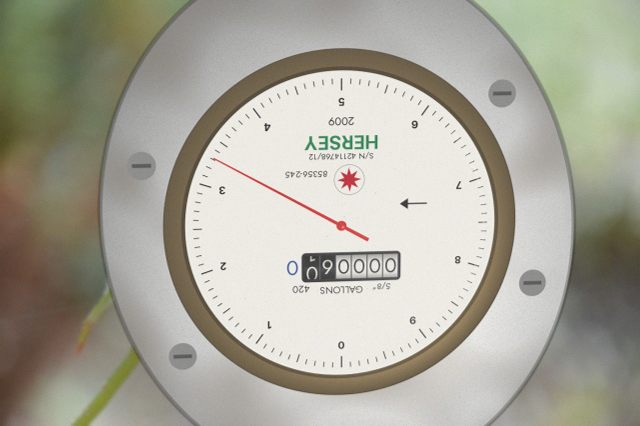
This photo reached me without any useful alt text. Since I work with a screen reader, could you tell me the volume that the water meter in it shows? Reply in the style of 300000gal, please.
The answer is 603.3gal
